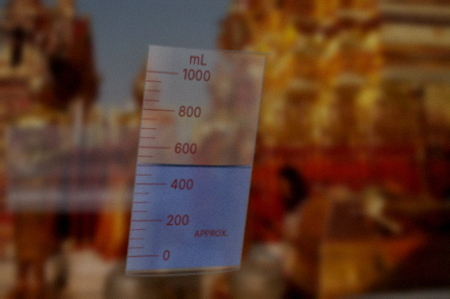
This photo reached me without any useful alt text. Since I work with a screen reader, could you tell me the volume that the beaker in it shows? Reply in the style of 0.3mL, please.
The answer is 500mL
